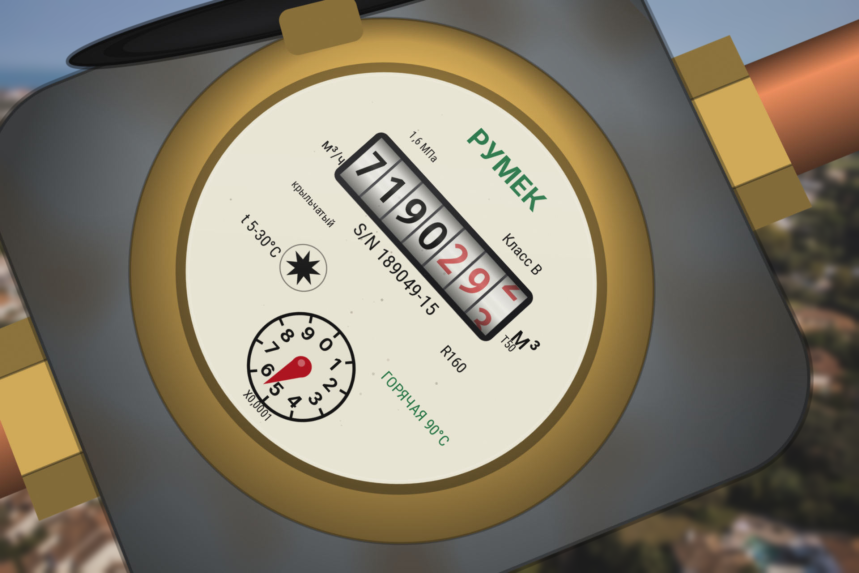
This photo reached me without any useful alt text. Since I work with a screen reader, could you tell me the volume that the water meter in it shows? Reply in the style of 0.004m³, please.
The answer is 7190.2925m³
